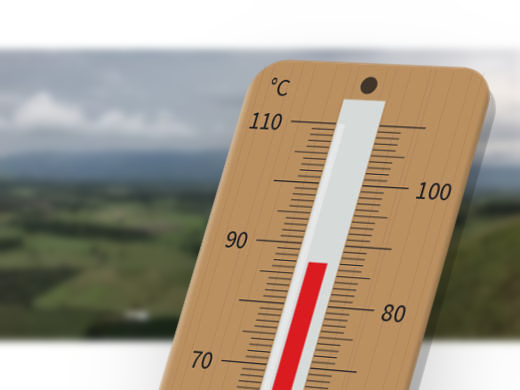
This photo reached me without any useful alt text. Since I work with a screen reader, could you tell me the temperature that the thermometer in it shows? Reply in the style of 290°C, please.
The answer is 87°C
